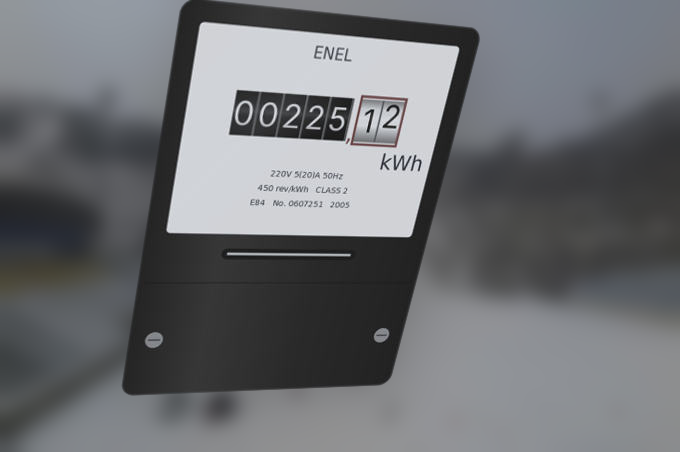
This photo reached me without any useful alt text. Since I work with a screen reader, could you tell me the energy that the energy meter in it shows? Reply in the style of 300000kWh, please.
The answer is 225.12kWh
